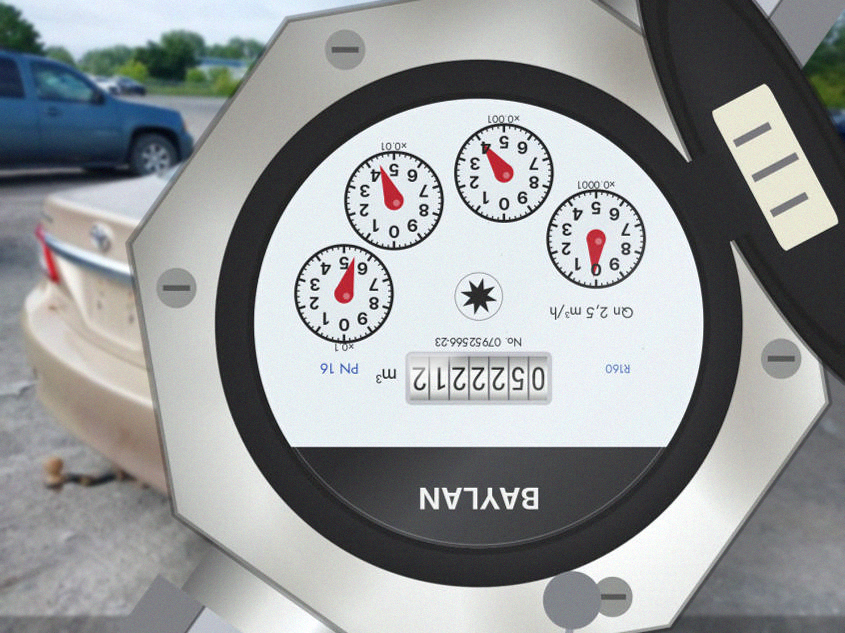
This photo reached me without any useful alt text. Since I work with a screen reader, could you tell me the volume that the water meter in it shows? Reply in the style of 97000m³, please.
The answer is 522212.5440m³
